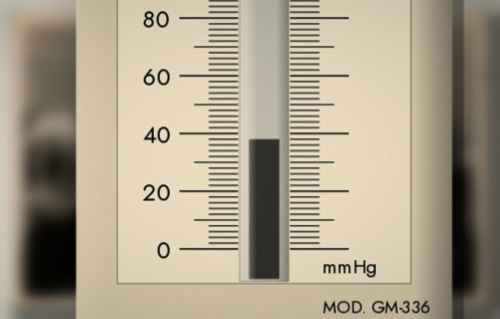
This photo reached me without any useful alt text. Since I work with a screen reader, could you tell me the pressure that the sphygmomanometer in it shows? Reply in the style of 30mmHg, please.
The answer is 38mmHg
